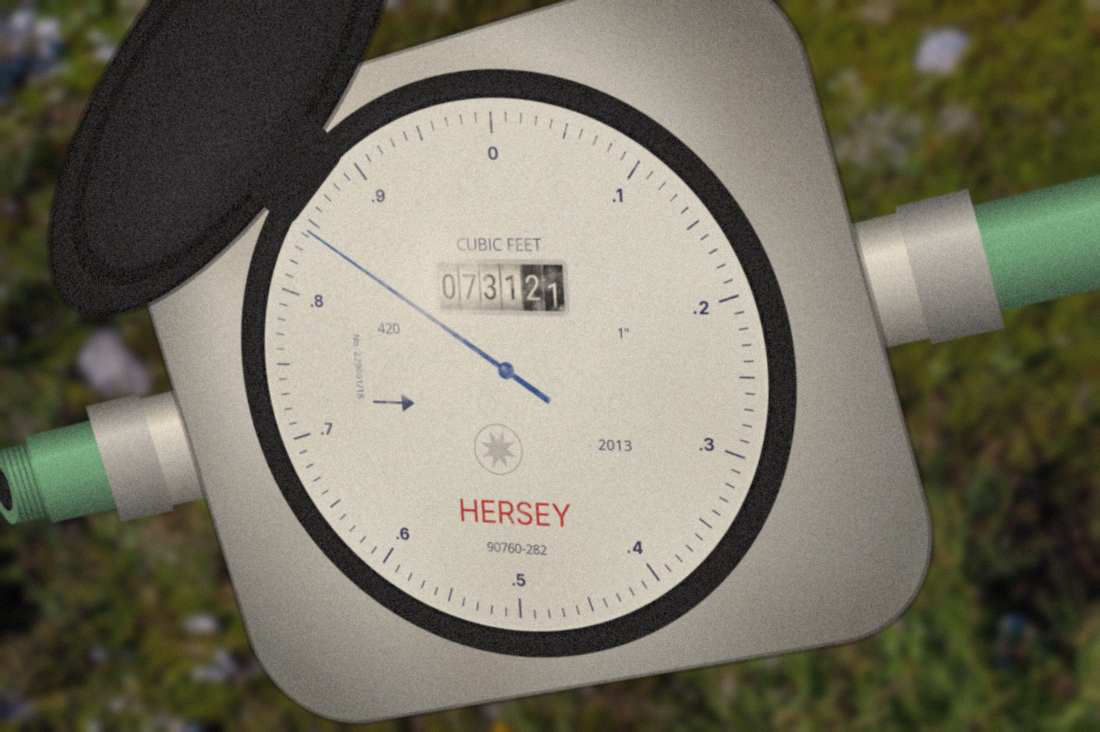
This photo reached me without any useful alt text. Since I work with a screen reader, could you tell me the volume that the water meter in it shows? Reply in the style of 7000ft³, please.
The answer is 73120.84ft³
